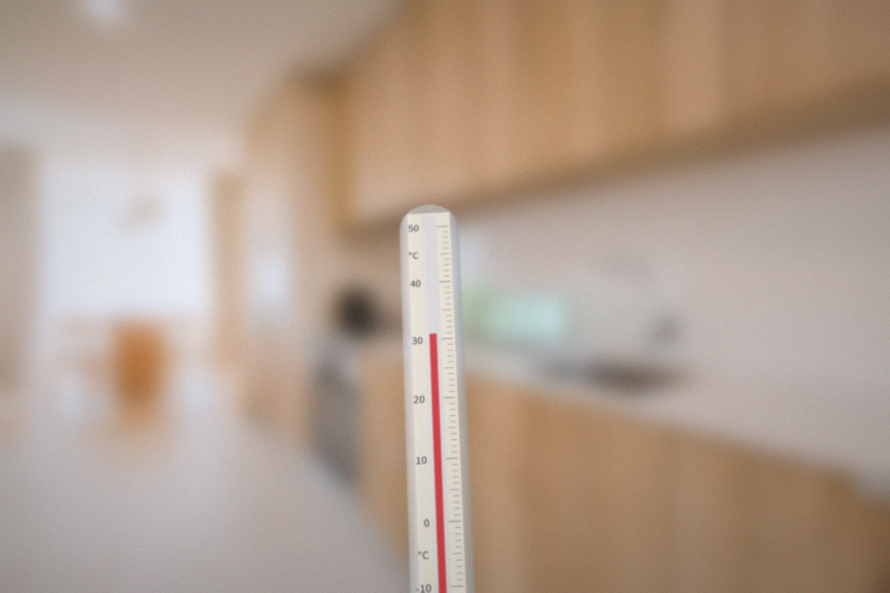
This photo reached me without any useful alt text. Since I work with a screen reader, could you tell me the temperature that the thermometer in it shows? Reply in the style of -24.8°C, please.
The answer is 31°C
